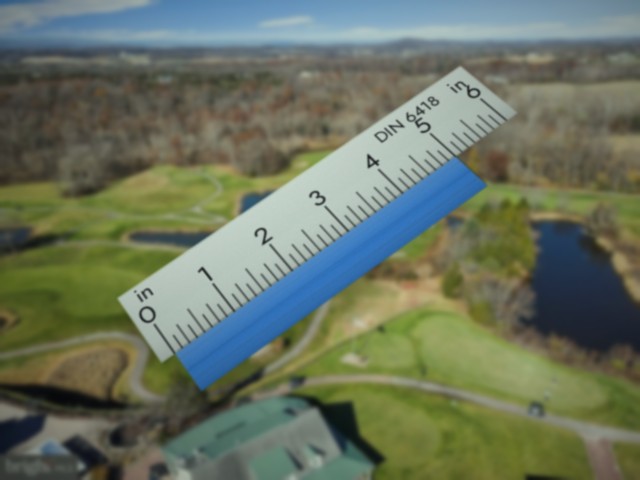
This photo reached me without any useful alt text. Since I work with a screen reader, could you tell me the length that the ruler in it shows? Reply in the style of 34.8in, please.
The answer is 5in
